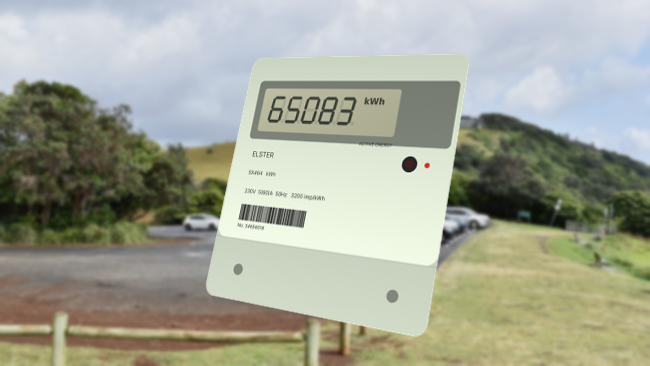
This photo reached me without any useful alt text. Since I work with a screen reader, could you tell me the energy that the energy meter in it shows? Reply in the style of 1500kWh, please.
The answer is 65083kWh
